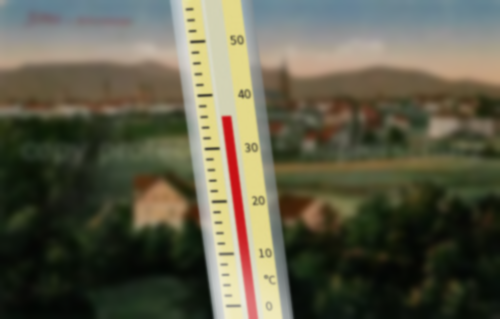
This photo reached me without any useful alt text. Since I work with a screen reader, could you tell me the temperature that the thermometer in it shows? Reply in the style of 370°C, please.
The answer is 36°C
